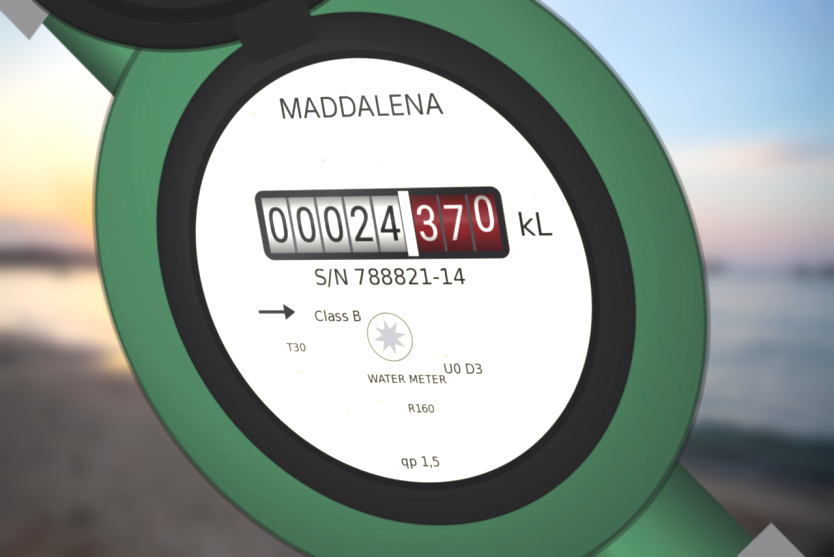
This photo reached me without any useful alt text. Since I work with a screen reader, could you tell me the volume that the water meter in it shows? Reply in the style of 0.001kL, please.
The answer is 24.370kL
